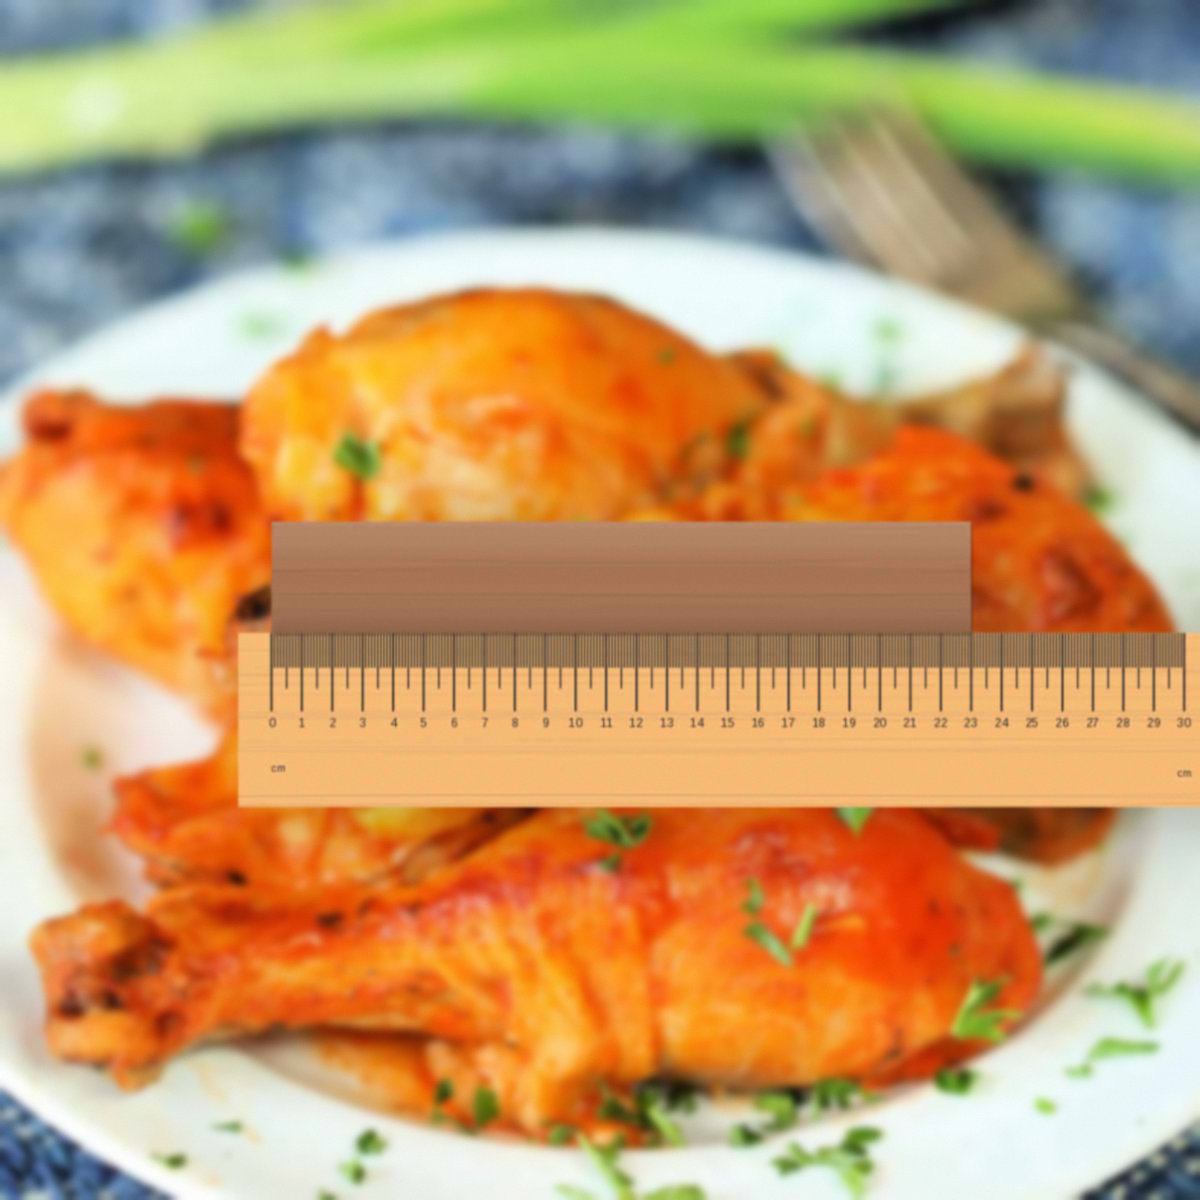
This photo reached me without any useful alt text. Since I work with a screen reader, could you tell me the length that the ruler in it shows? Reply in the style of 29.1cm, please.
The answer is 23cm
